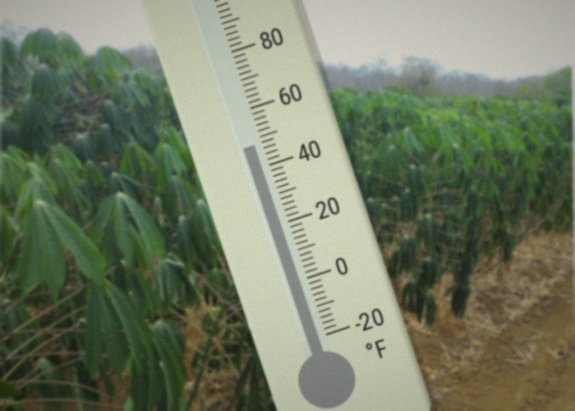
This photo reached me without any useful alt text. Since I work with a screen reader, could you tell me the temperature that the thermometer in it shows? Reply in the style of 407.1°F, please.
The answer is 48°F
